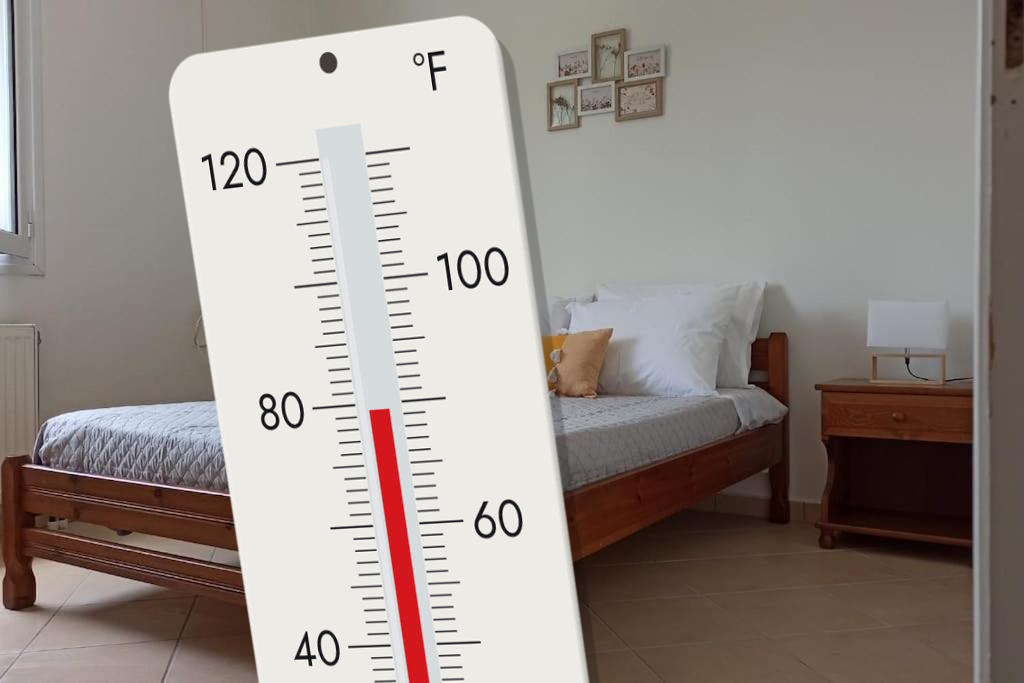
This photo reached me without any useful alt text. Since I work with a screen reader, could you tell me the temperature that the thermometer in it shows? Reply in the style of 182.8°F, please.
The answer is 79°F
